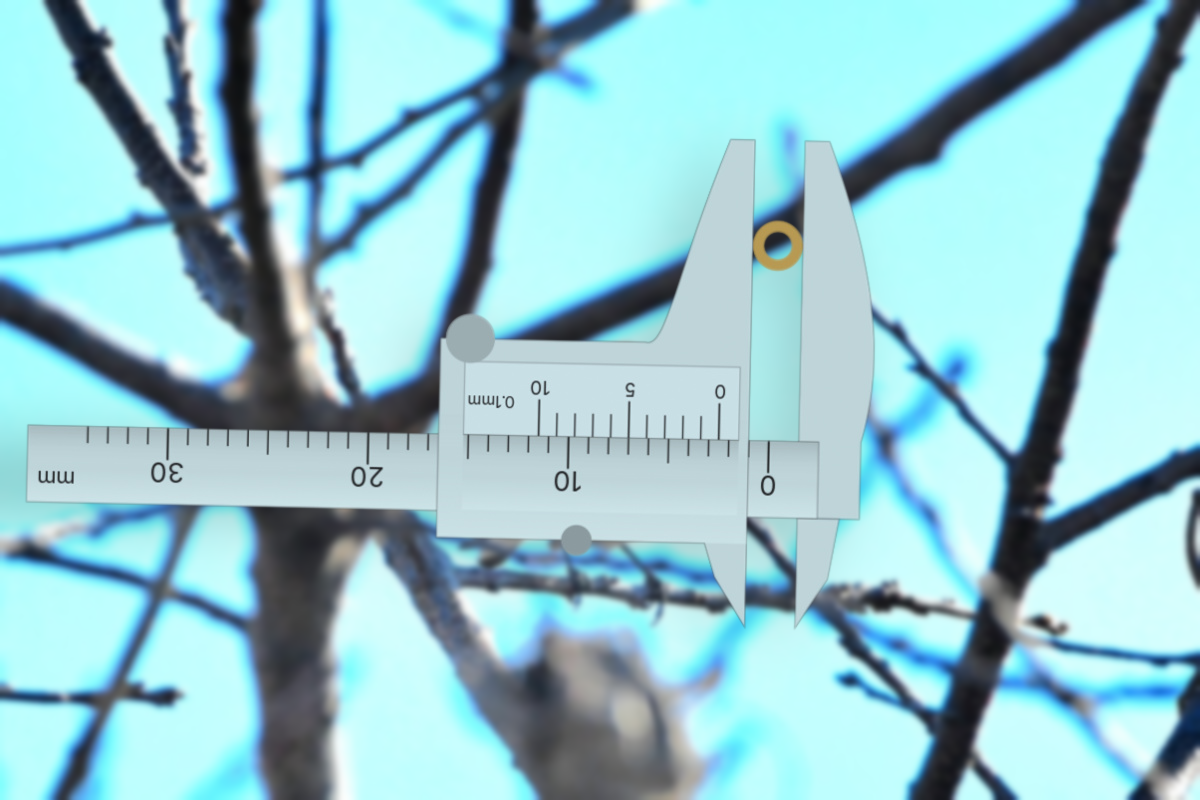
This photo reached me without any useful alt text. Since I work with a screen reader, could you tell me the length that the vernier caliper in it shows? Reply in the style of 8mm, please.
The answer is 2.5mm
